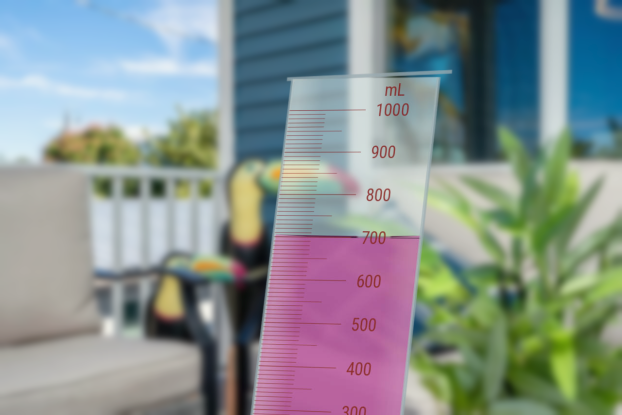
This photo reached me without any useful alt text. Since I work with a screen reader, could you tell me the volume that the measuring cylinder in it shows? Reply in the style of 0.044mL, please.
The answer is 700mL
